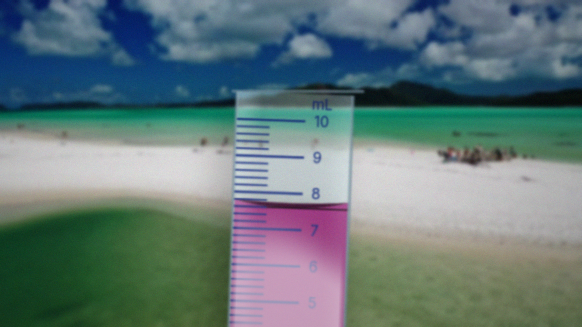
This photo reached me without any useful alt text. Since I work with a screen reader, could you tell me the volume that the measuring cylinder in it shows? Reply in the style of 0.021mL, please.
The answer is 7.6mL
